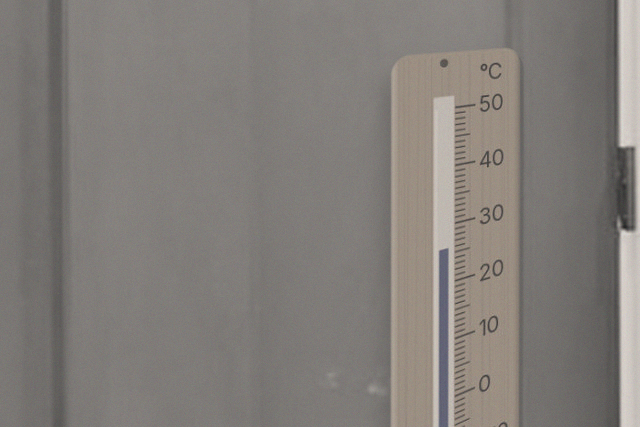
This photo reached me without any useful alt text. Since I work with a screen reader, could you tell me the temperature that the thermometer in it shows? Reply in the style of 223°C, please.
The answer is 26°C
